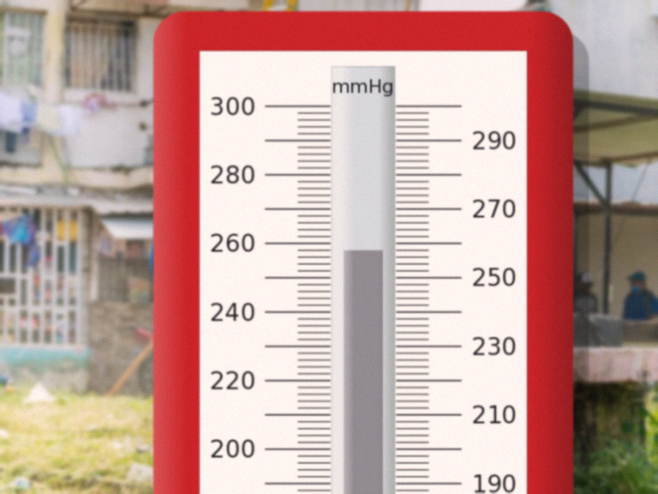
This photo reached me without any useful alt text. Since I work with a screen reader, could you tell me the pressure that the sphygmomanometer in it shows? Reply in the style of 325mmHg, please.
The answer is 258mmHg
